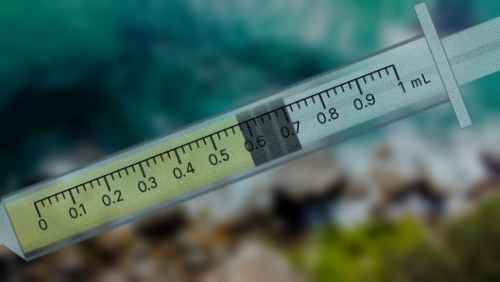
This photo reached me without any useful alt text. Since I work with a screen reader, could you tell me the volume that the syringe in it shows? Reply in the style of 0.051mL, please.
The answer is 0.58mL
